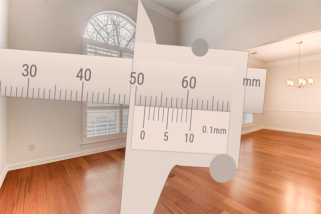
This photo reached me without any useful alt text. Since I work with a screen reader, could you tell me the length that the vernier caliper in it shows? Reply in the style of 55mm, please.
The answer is 52.0mm
